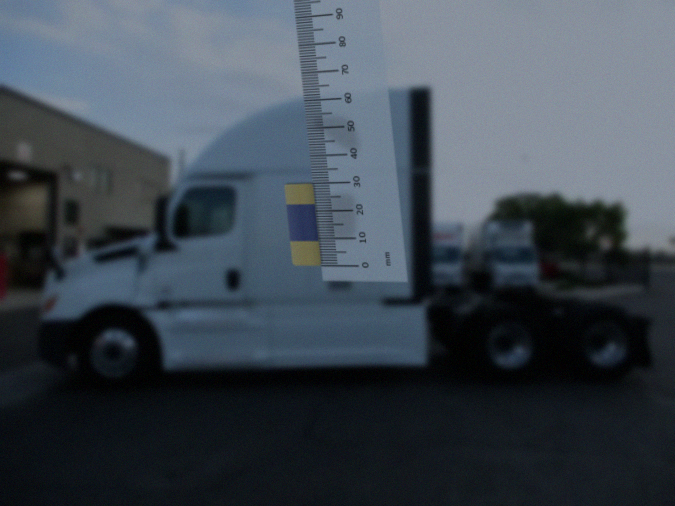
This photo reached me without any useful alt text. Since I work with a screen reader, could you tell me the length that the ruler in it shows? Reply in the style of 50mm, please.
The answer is 30mm
